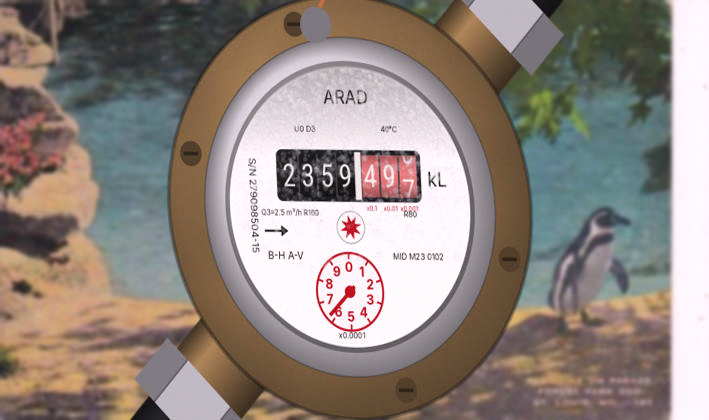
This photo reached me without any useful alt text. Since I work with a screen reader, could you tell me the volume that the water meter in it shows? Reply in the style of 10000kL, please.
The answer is 2359.4966kL
